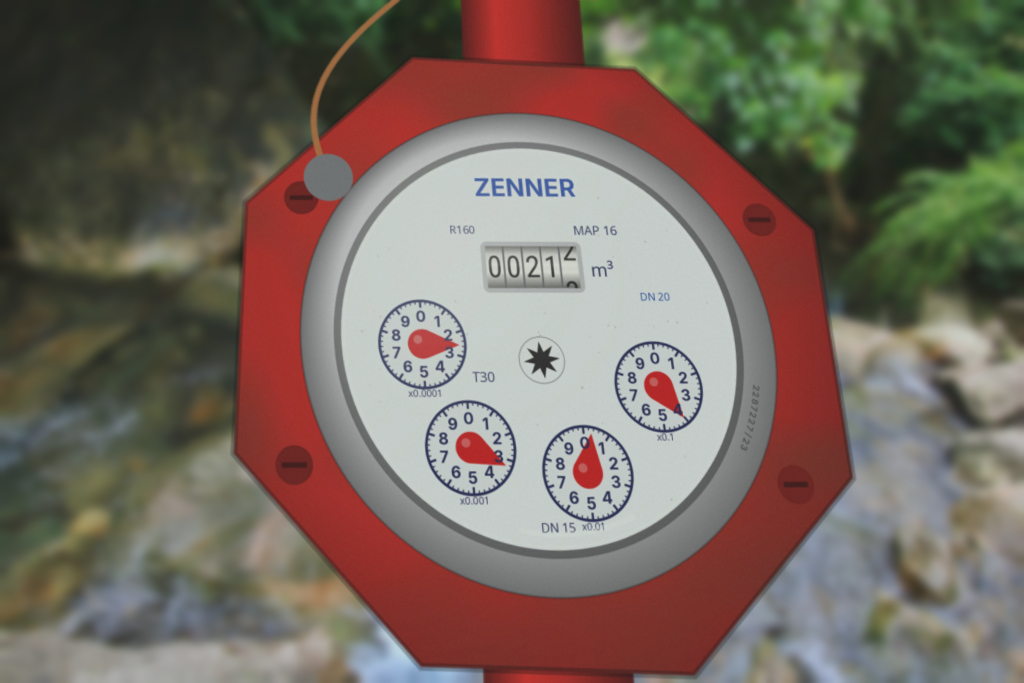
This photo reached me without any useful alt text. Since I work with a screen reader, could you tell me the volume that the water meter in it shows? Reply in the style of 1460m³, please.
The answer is 212.4032m³
